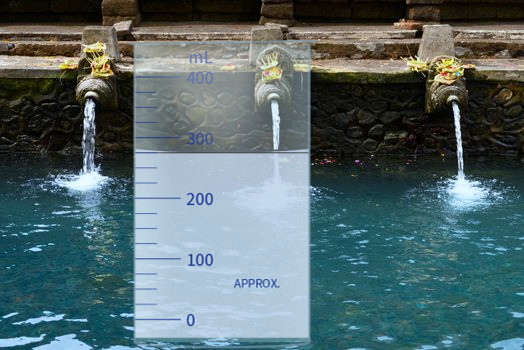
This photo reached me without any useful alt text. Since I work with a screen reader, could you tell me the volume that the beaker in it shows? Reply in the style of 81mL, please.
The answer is 275mL
